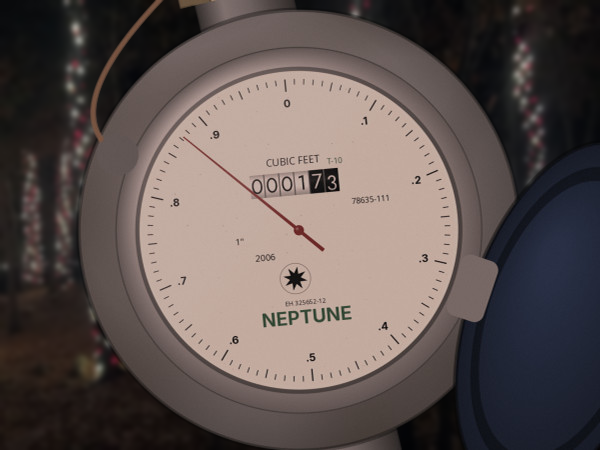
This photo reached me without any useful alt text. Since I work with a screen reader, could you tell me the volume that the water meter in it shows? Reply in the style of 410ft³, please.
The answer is 172.87ft³
